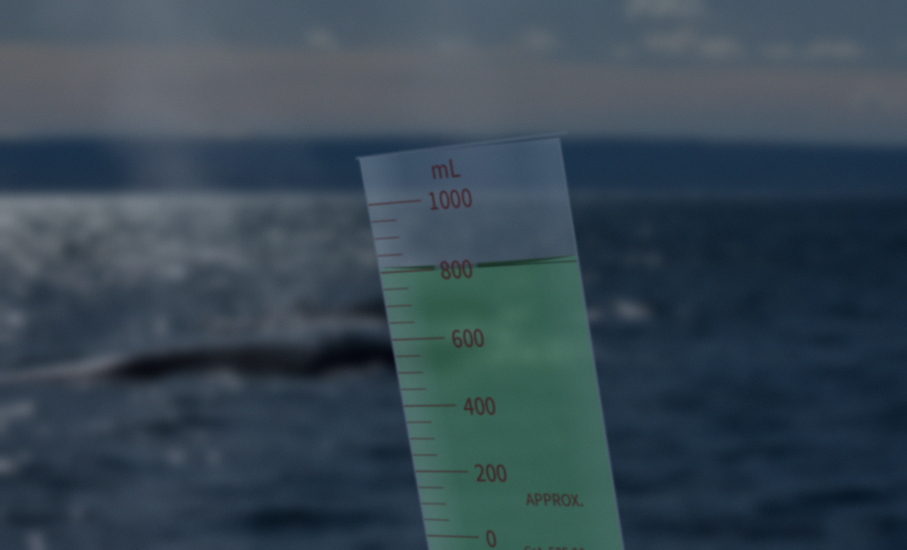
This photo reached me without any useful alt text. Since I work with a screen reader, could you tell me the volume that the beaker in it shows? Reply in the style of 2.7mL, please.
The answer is 800mL
